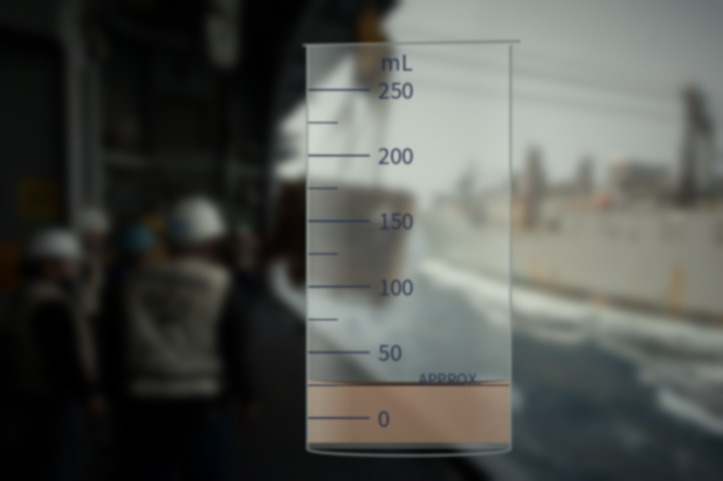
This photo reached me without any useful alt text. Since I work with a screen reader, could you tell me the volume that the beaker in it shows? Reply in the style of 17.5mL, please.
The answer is 25mL
